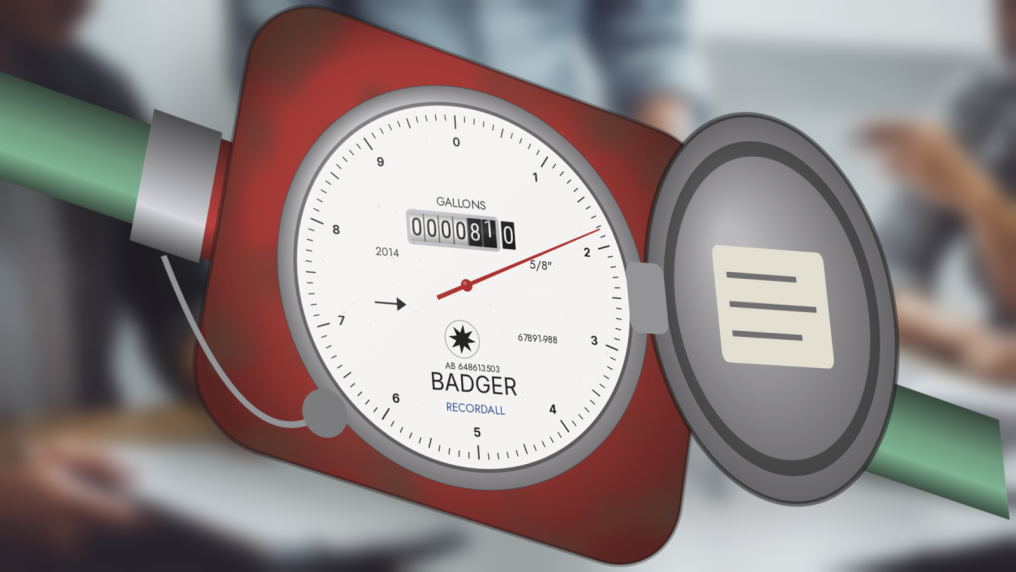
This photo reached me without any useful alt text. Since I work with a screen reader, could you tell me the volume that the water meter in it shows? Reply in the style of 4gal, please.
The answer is 811.8gal
